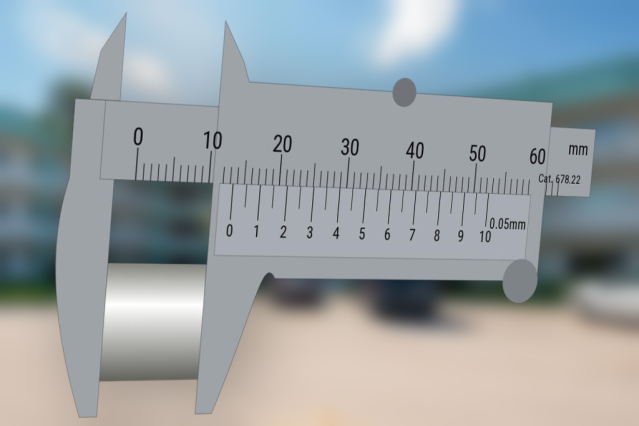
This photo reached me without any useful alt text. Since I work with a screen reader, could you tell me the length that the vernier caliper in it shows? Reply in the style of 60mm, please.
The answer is 13.4mm
